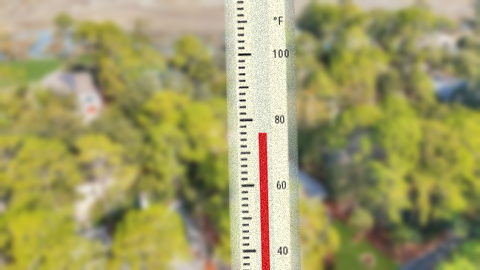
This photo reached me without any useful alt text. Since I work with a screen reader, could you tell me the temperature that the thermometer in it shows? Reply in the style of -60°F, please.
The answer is 76°F
